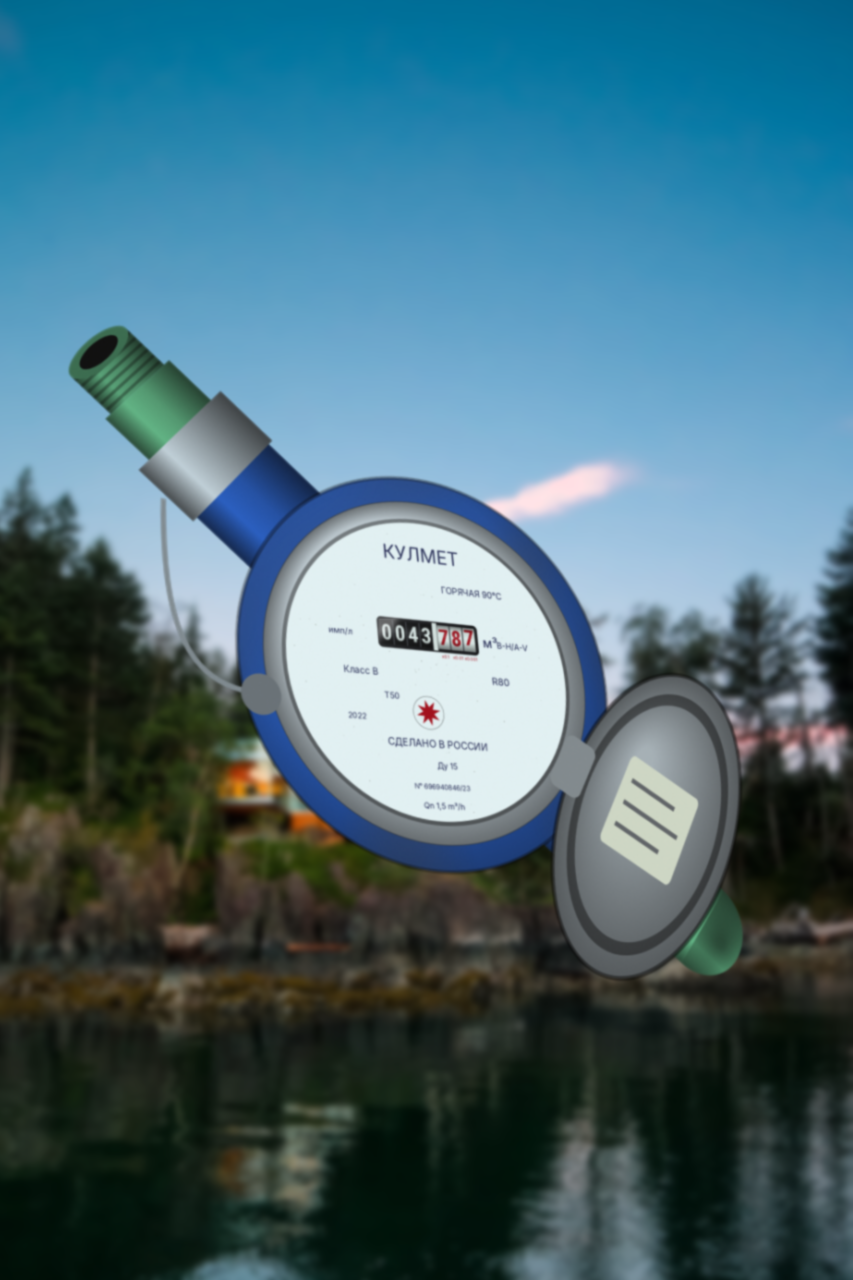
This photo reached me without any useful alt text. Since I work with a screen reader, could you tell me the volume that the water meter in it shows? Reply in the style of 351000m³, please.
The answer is 43.787m³
